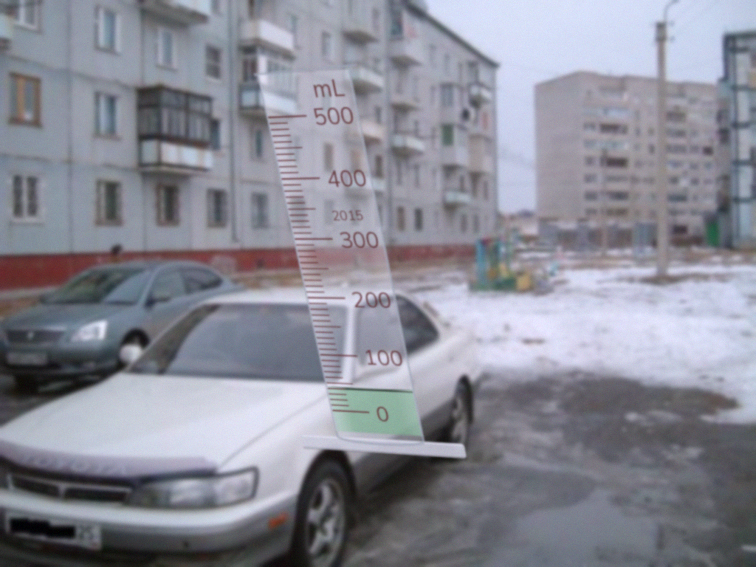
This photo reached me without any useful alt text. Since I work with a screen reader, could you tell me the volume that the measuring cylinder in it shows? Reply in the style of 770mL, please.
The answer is 40mL
